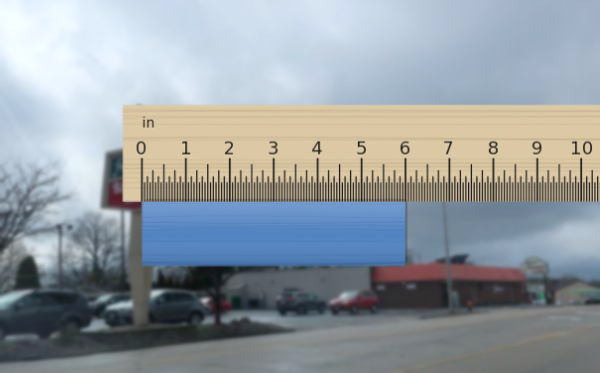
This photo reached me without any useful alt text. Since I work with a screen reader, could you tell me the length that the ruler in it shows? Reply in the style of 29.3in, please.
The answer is 6in
